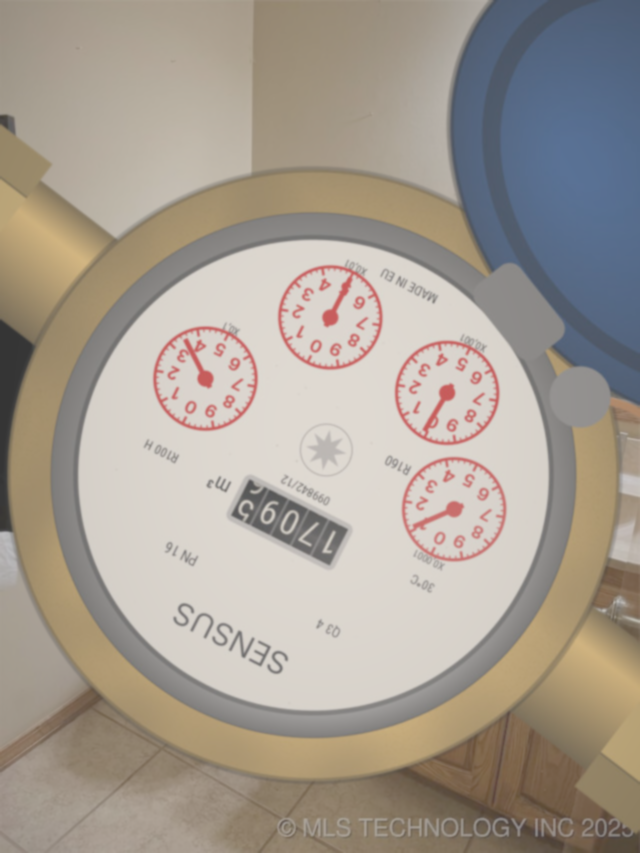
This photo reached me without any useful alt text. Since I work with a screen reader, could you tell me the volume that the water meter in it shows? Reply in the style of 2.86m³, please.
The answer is 17095.3501m³
